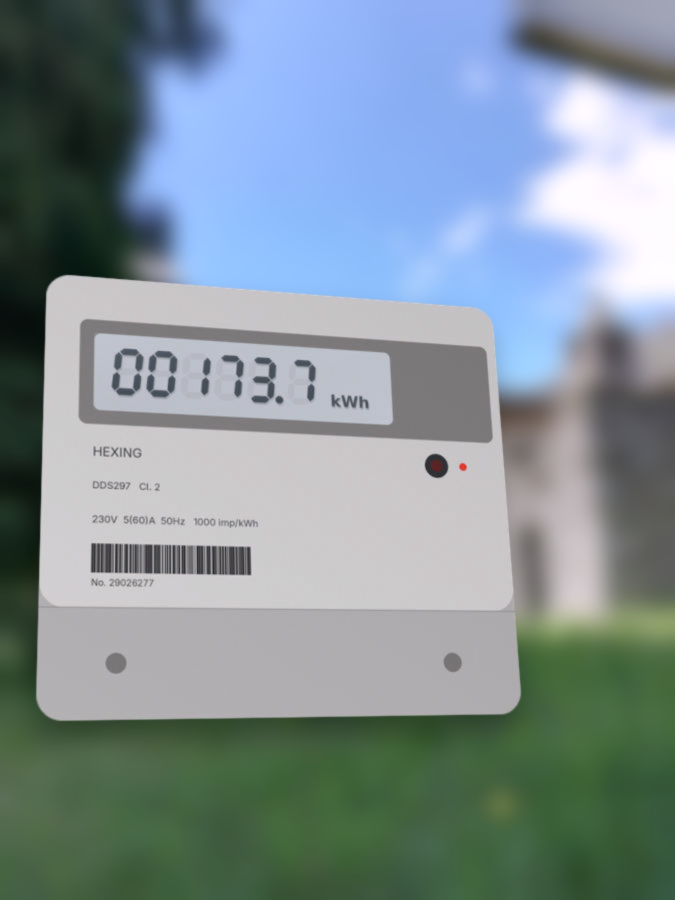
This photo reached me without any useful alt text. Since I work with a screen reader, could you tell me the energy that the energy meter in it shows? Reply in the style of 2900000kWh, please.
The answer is 173.7kWh
